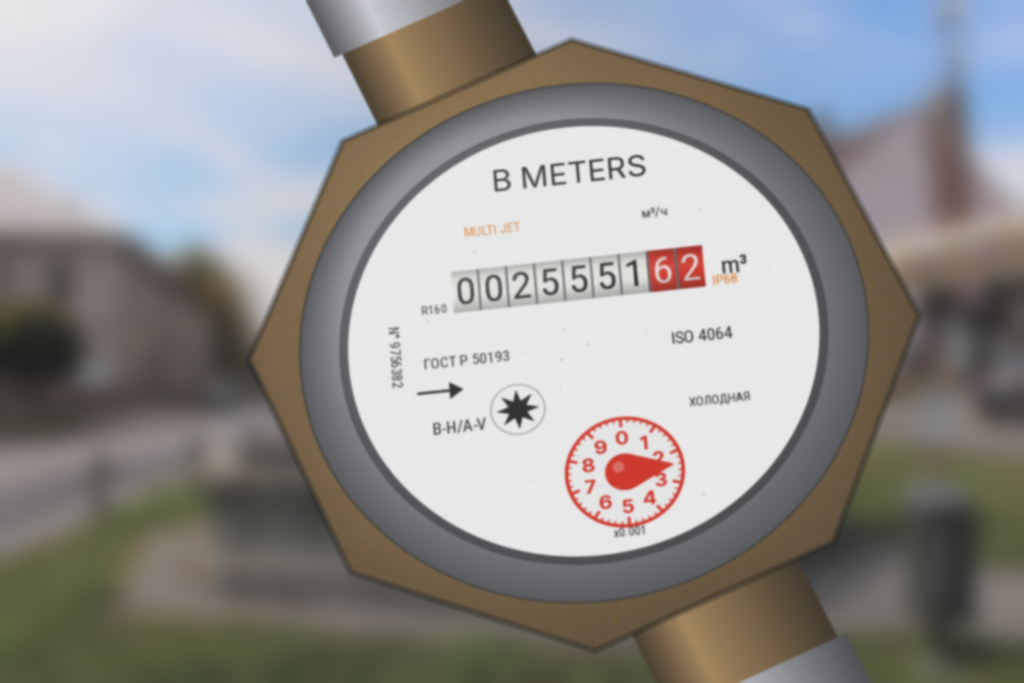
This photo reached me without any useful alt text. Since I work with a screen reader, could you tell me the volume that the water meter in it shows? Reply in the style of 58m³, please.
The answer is 25551.622m³
